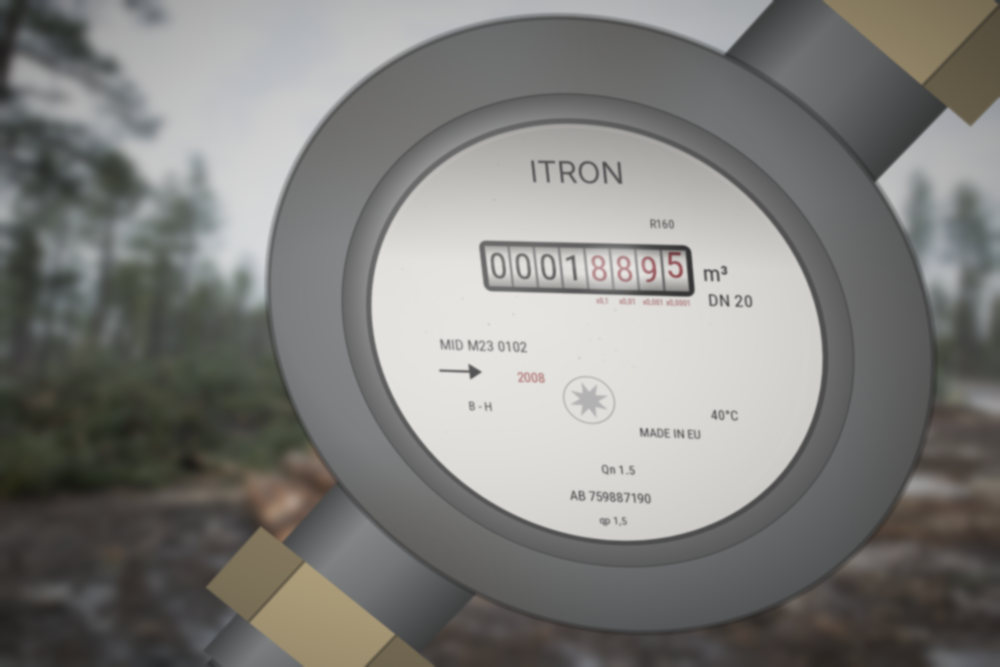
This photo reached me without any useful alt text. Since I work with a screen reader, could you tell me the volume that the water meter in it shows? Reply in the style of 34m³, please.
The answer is 1.8895m³
